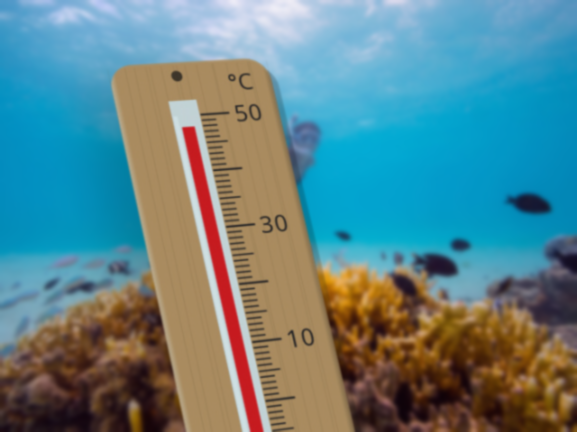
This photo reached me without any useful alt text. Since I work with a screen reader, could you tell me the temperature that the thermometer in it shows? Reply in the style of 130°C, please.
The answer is 48°C
